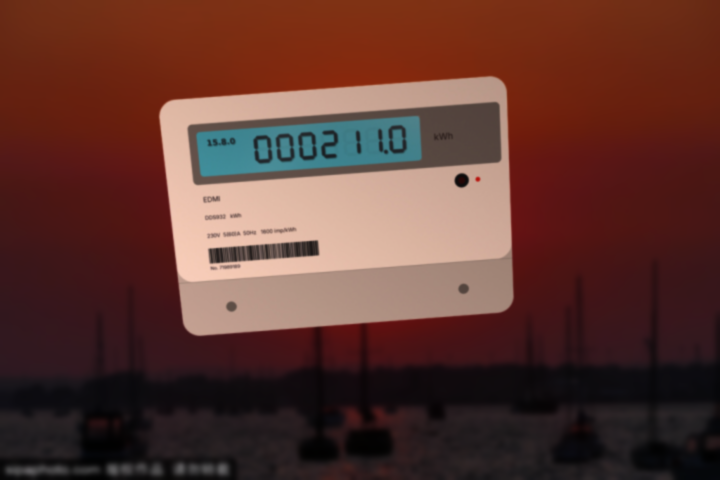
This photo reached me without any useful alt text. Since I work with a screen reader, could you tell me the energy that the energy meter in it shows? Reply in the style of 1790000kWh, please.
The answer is 211.0kWh
